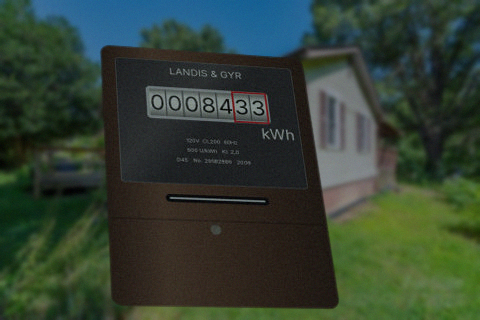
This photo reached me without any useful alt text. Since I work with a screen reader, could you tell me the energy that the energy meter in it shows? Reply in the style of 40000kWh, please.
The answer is 84.33kWh
